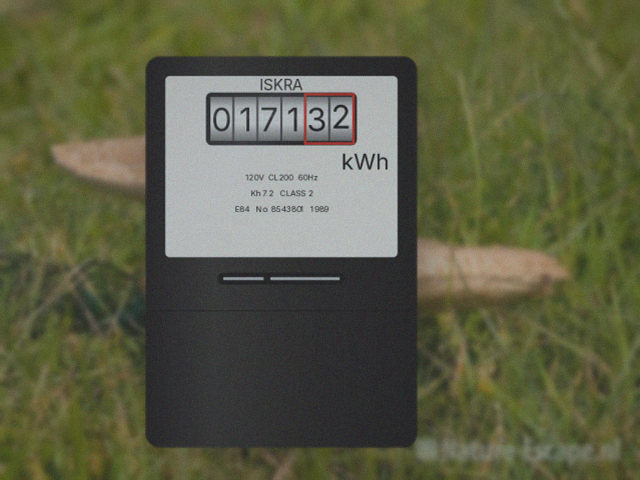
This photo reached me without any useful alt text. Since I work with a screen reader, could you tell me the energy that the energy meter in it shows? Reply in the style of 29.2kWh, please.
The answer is 171.32kWh
